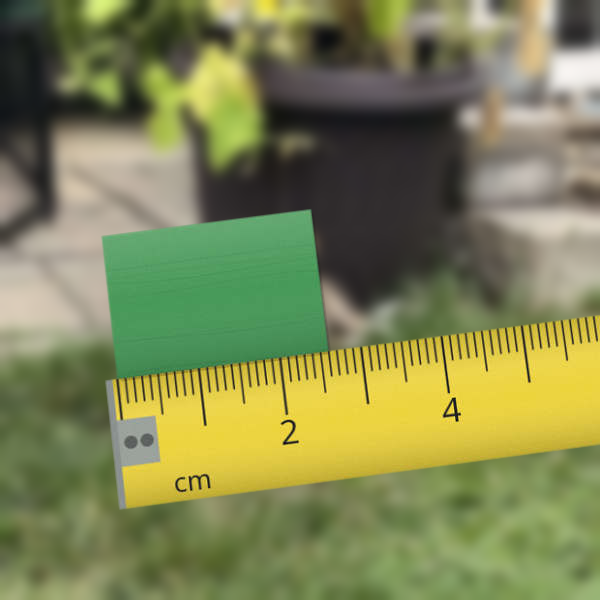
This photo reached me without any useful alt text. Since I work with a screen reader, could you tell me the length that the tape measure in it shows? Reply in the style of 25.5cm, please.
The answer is 2.6cm
